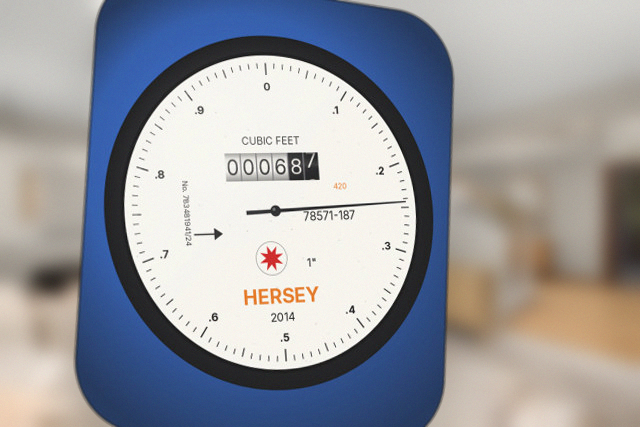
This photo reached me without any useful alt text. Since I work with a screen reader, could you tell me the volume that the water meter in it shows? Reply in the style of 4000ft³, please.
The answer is 687.24ft³
